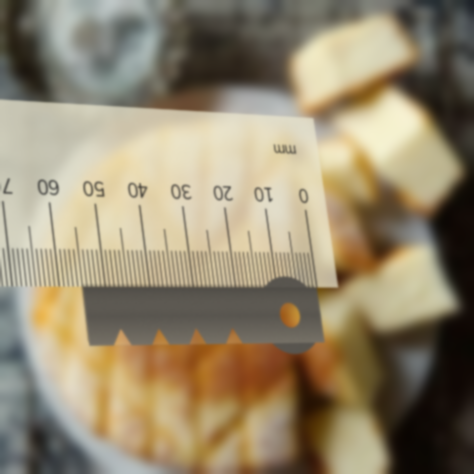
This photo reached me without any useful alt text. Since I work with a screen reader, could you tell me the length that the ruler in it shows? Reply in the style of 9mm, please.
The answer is 55mm
